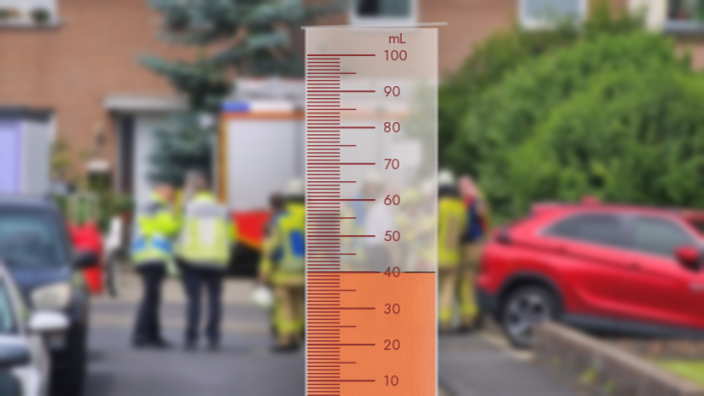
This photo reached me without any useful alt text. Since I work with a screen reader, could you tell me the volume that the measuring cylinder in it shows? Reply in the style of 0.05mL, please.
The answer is 40mL
